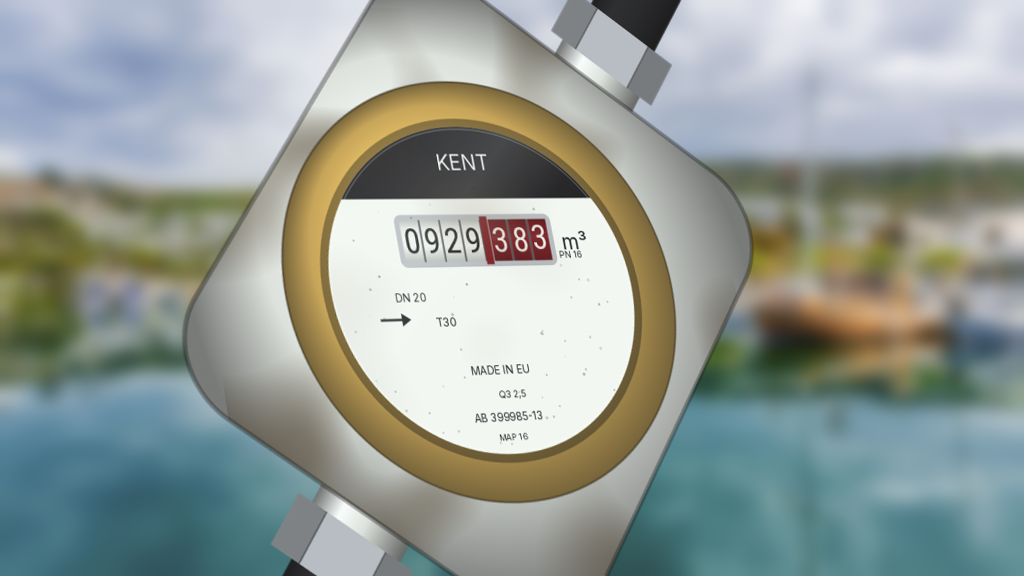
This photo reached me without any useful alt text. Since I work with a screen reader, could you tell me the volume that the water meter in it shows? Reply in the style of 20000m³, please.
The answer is 929.383m³
